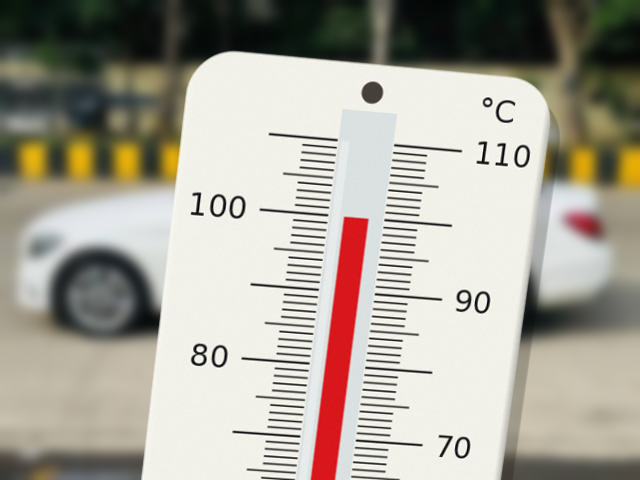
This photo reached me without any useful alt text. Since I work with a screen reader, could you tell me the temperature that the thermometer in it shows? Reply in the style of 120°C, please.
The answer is 100°C
